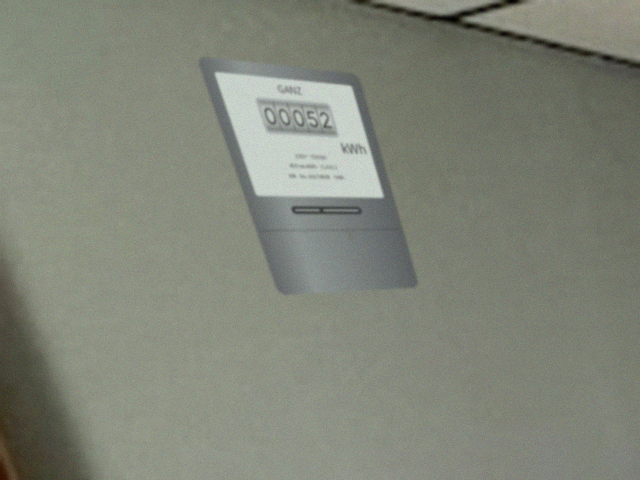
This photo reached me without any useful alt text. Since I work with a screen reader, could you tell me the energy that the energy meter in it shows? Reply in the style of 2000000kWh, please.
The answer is 52kWh
